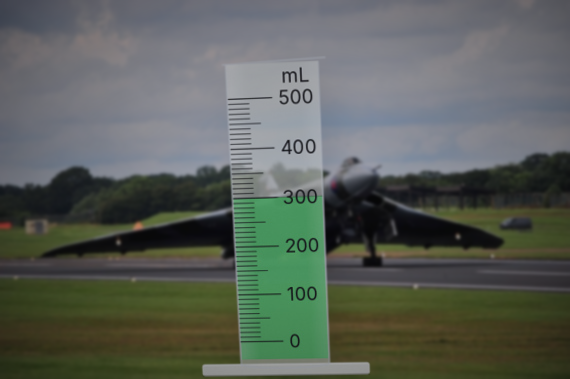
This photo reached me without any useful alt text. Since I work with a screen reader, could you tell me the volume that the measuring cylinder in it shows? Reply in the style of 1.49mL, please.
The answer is 300mL
